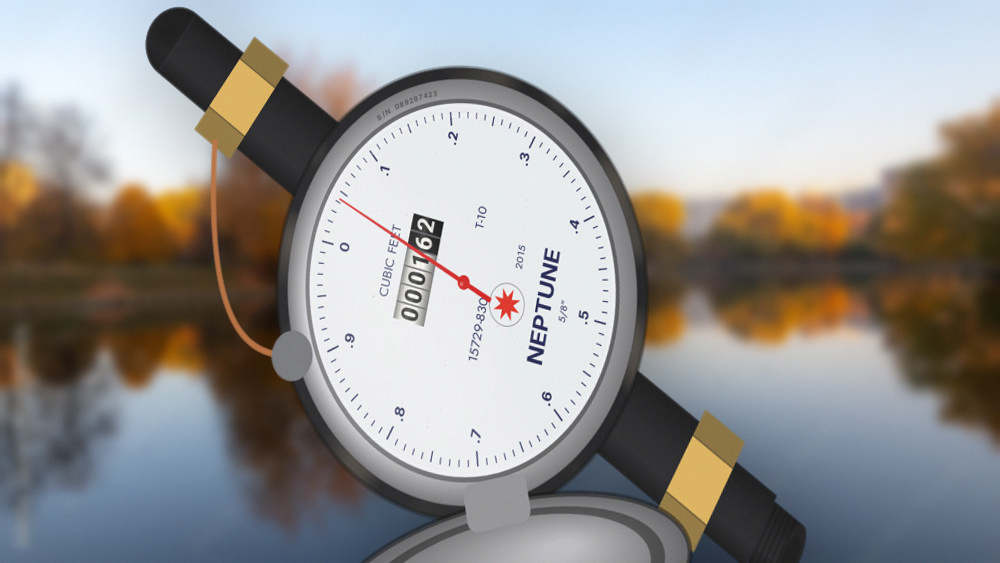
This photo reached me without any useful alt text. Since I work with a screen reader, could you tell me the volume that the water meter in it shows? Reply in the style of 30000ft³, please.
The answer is 162.04ft³
